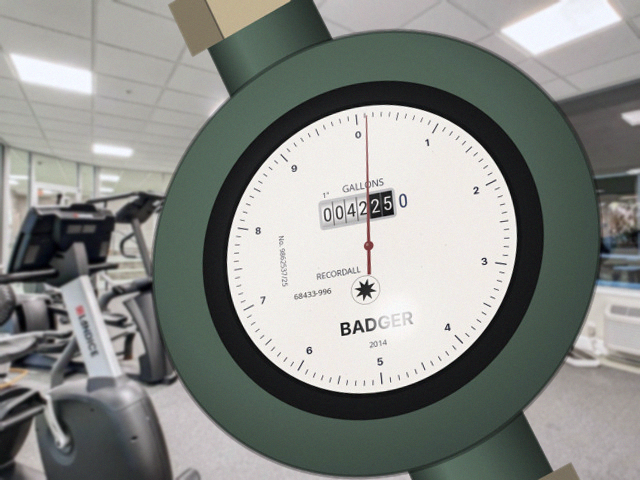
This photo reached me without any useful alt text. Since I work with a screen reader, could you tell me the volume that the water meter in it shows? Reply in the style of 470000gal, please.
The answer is 42250.1gal
